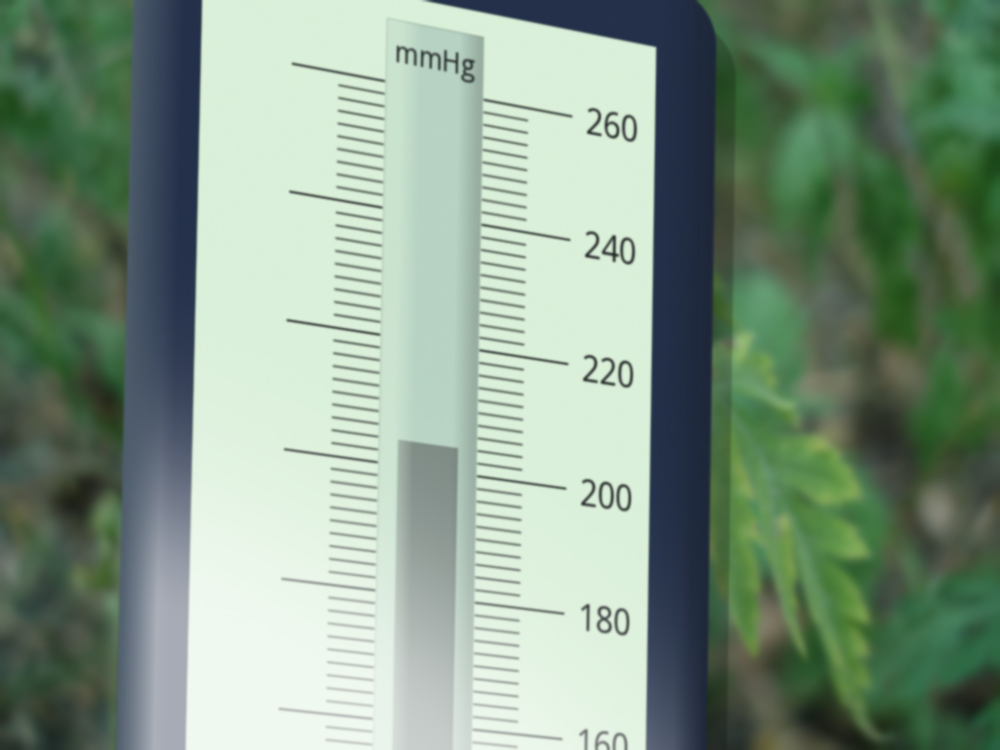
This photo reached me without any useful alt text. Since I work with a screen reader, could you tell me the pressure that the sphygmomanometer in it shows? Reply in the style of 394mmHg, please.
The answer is 204mmHg
